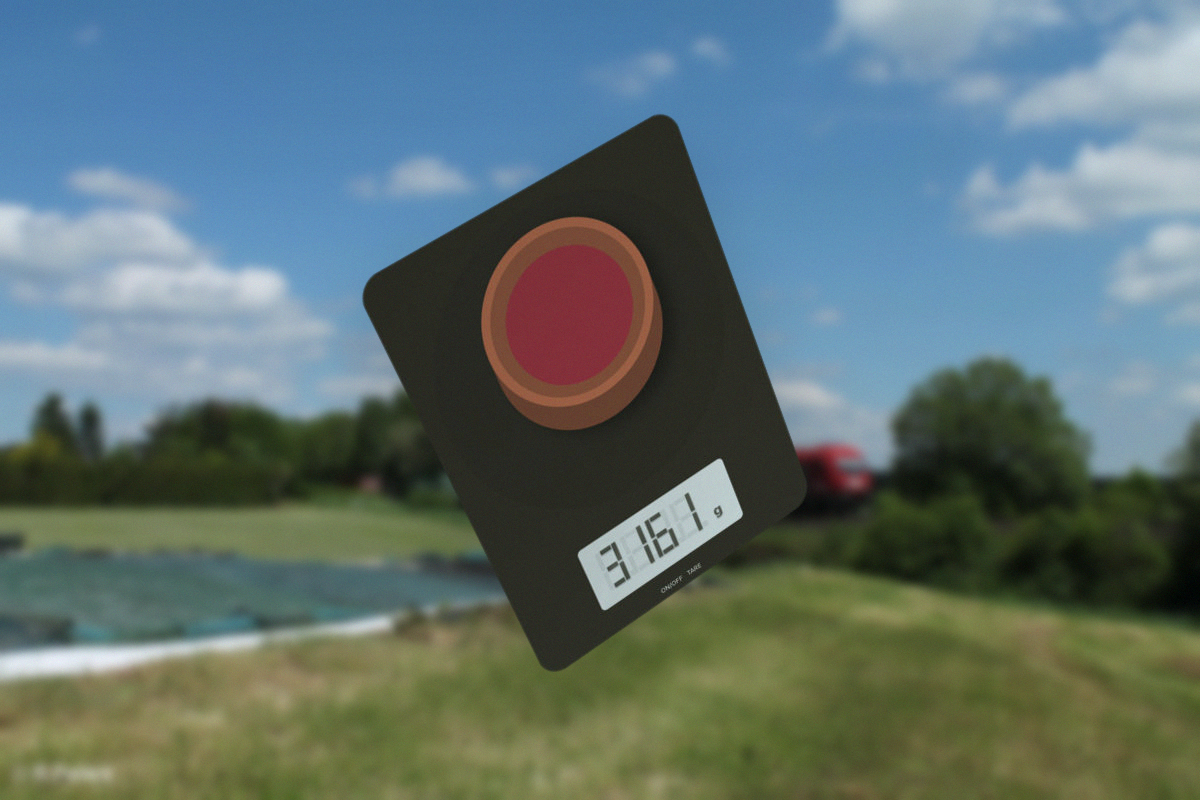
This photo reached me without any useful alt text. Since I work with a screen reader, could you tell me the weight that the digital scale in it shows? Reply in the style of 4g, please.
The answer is 3161g
